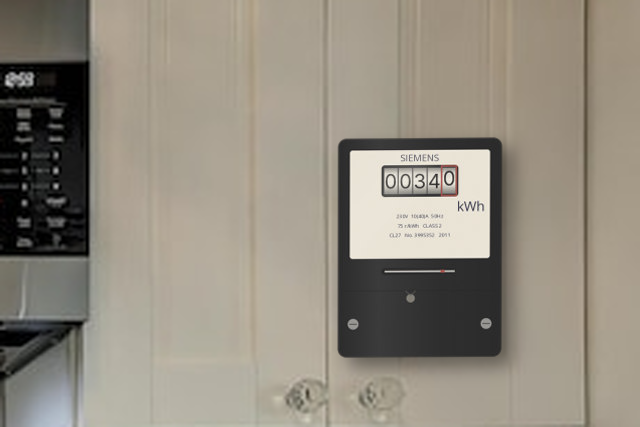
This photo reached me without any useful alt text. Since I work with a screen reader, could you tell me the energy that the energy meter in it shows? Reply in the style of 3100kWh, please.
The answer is 34.0kWh
